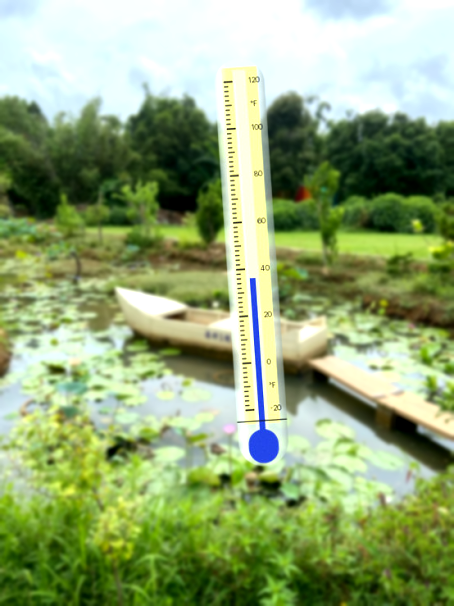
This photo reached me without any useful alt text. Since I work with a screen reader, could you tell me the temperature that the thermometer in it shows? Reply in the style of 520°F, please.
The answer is 36°F
